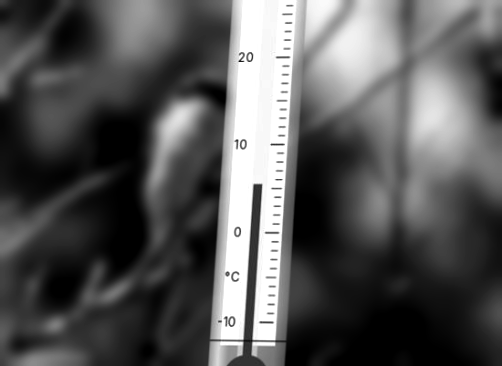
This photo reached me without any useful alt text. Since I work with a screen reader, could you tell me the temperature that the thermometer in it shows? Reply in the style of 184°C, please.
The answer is 5.5°C
